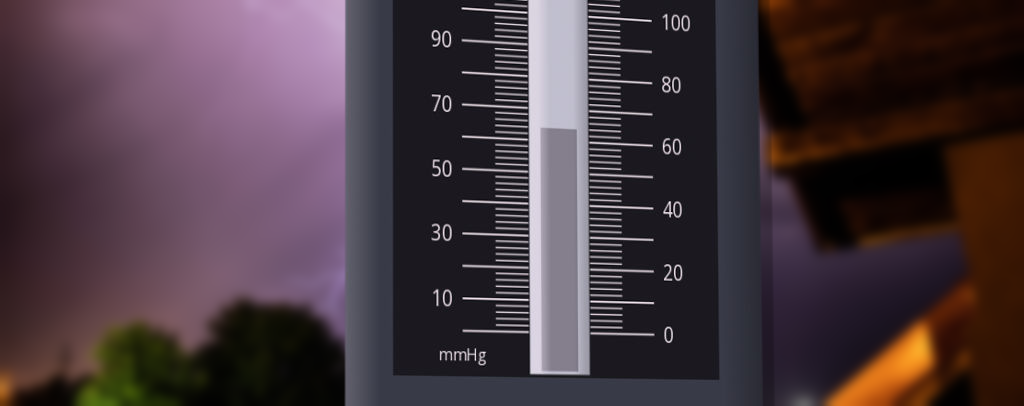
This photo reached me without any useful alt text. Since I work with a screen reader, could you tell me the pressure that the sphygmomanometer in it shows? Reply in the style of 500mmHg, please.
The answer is 64mmHg
